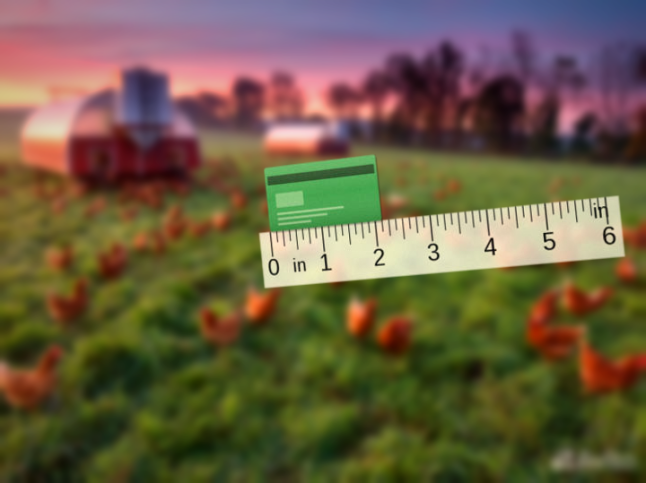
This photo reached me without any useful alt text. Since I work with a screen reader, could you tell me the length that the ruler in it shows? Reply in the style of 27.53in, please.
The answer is 2.125in
